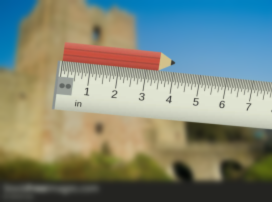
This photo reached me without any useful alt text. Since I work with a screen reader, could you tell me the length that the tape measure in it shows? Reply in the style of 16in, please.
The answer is 4in
